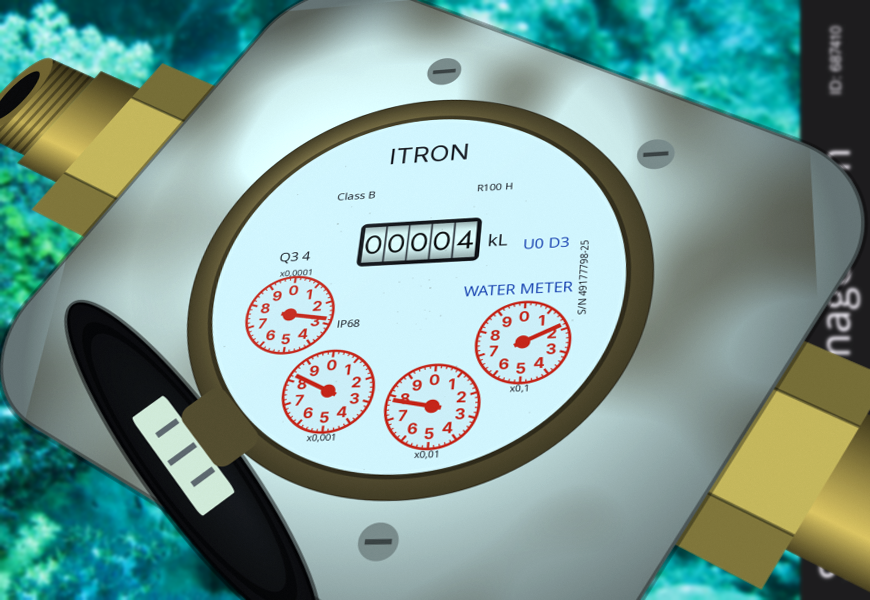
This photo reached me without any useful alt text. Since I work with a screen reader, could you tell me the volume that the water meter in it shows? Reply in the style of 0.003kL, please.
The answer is 4.1782kL
